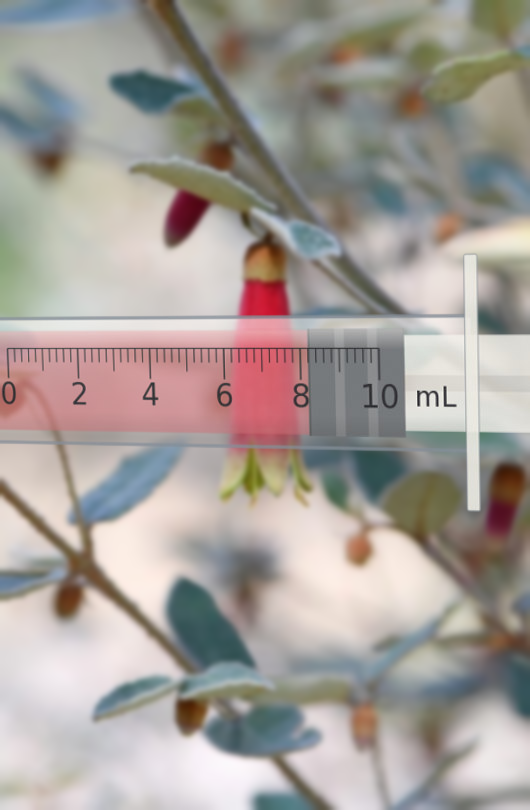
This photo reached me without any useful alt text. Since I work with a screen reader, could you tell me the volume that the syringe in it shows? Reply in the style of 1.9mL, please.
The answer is 8.2mL
